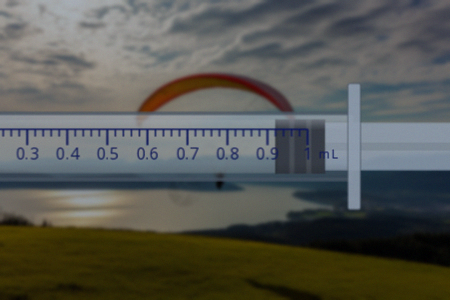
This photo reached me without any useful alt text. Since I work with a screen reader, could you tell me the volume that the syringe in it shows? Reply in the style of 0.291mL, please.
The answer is 0.92mL
